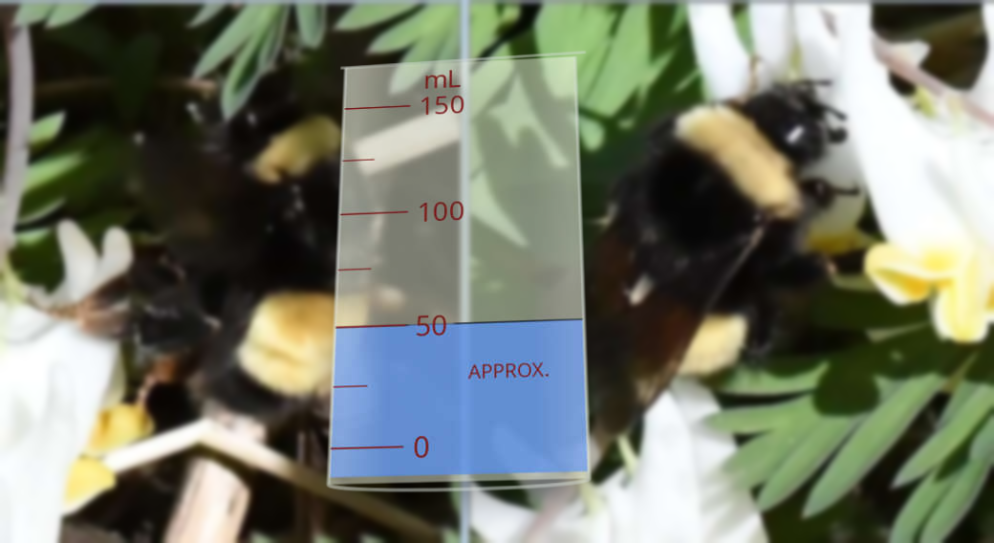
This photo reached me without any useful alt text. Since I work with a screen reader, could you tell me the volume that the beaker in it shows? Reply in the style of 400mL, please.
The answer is 50mL
